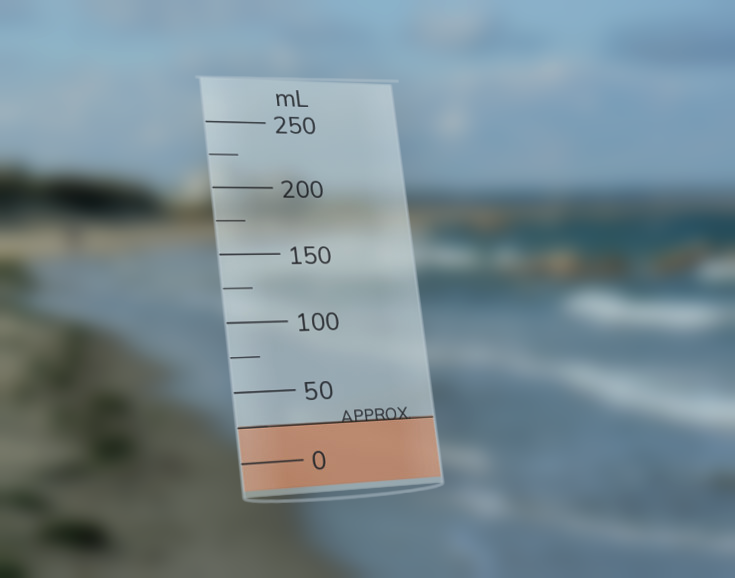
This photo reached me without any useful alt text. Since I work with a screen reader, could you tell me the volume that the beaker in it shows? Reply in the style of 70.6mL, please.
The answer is 25mL
